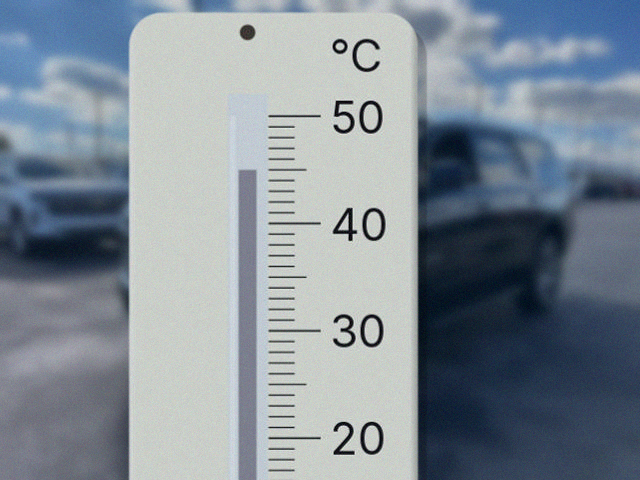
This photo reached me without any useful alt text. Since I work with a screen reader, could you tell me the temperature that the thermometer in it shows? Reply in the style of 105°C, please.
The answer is 45°C
